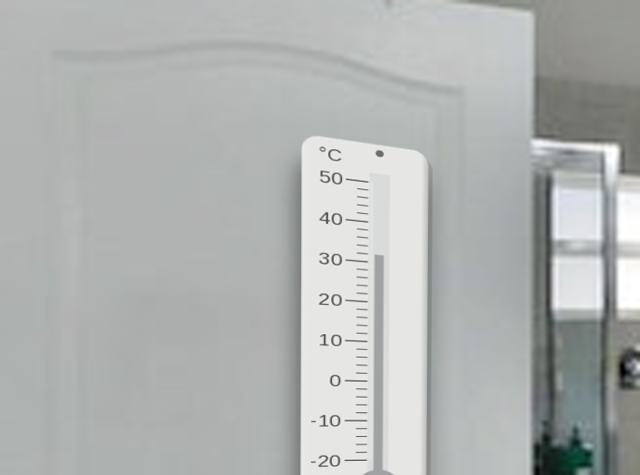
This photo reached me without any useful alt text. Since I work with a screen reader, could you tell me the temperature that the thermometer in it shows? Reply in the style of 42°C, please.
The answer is 32°C
